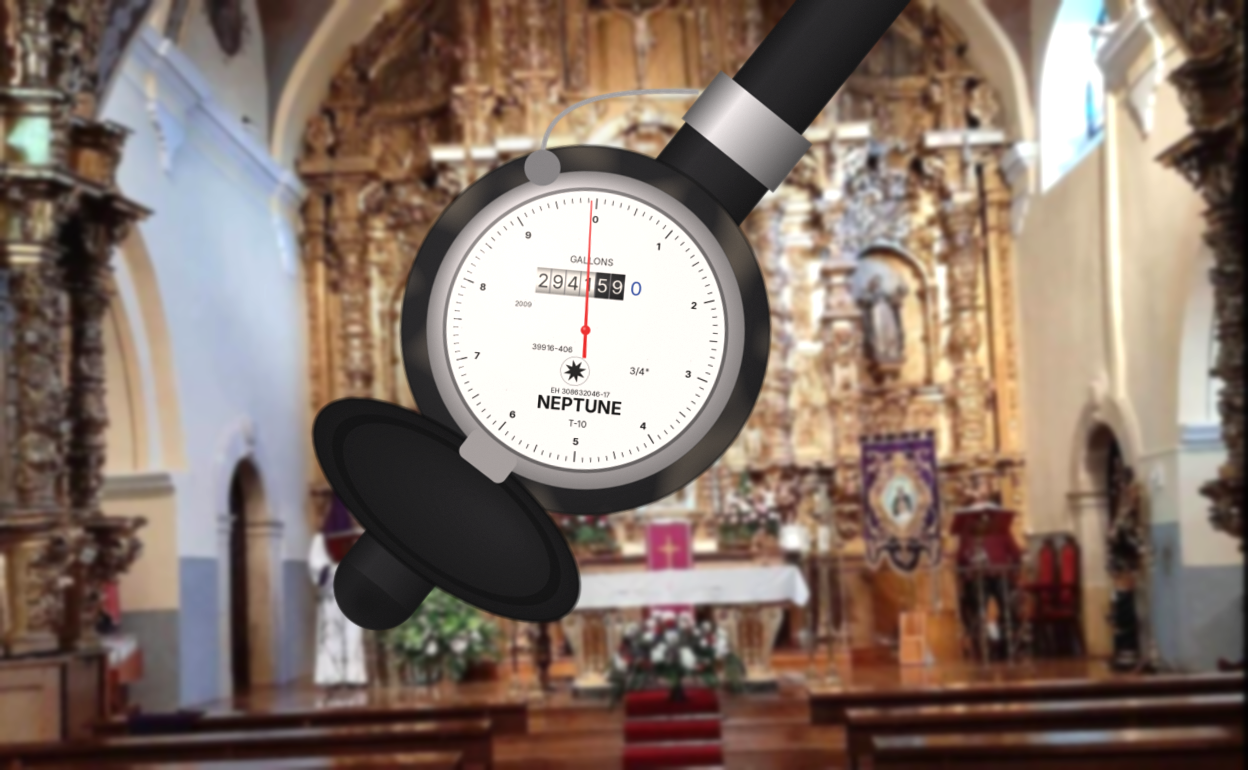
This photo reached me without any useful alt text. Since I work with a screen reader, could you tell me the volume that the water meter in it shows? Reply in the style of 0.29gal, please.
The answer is 2941589.9gal
